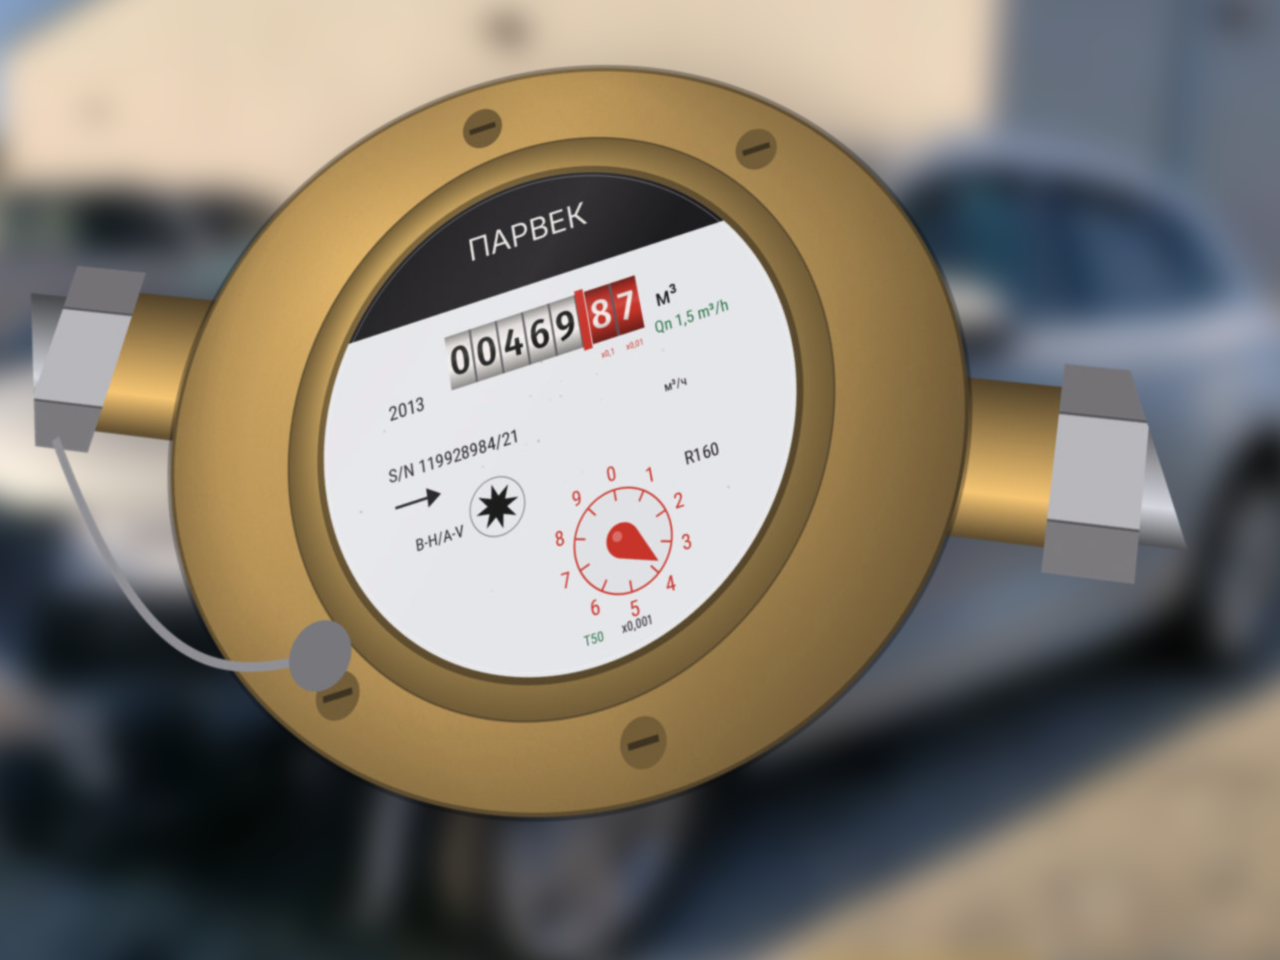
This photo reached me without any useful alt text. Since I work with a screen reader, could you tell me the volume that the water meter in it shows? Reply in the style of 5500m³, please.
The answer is 469.873m³
